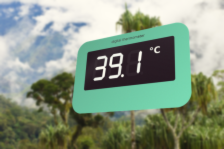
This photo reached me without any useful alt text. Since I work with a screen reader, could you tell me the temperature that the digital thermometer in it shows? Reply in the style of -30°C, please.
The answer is 39.1°C
